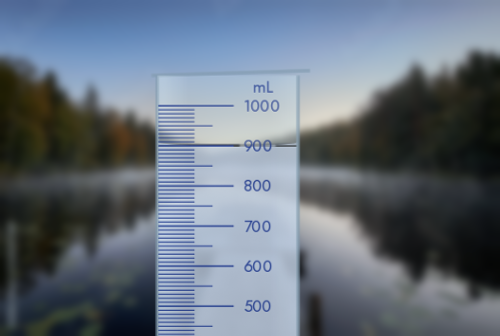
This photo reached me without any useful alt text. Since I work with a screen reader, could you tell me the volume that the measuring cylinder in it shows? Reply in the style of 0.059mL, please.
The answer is 900mL
